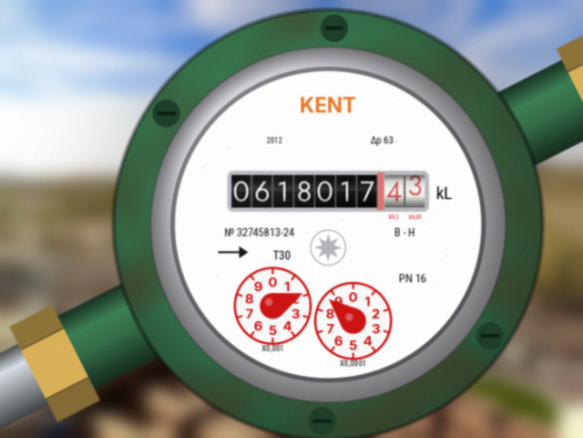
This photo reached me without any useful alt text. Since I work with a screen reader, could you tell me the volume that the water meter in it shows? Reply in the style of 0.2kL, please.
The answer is 618017.4318kL
